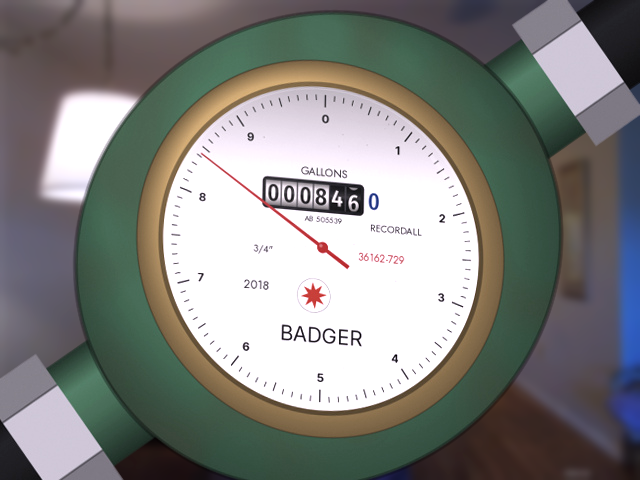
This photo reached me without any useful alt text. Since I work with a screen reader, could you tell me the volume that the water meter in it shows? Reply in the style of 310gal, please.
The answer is 8458.4gal
